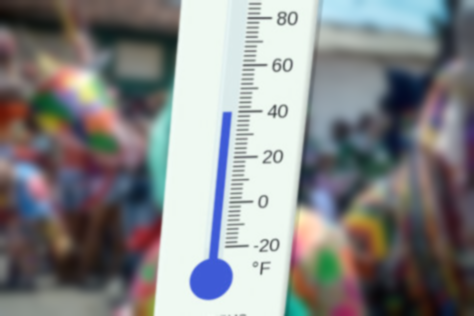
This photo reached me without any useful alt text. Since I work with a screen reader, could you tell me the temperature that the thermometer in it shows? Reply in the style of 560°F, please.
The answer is 40°F
